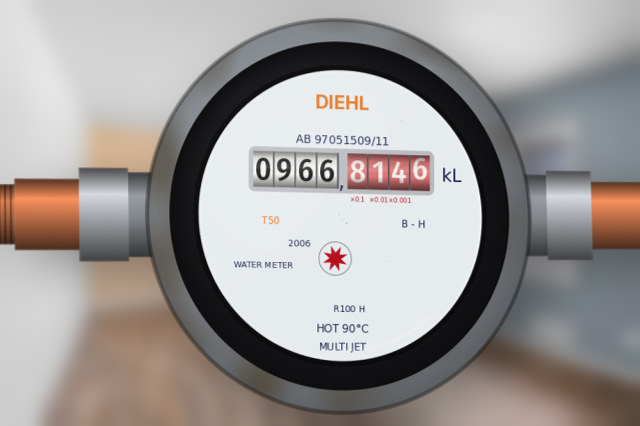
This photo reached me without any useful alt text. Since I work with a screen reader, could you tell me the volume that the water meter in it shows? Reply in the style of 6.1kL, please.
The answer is 966.8146kL
